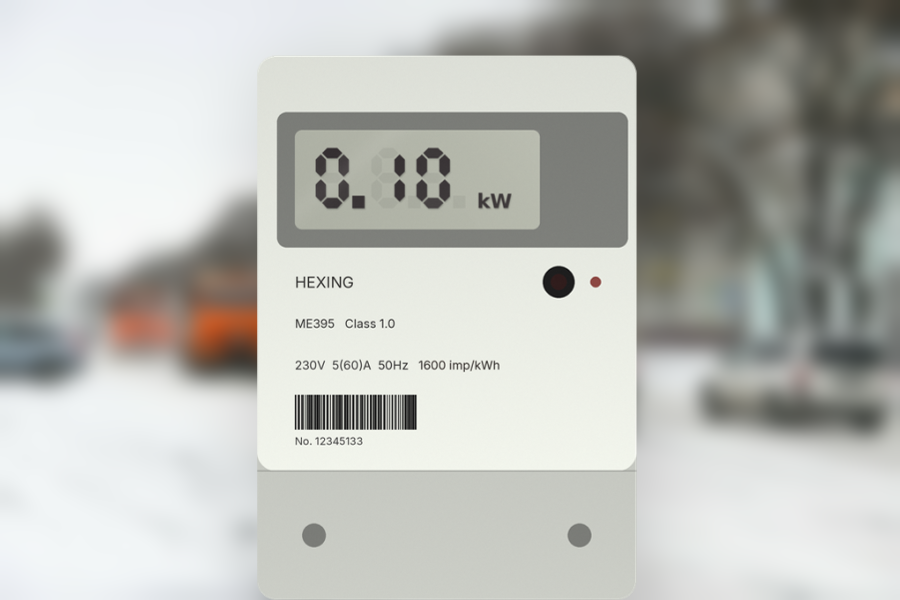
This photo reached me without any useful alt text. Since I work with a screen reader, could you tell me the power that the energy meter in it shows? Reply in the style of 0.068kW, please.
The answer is 0.10kW
